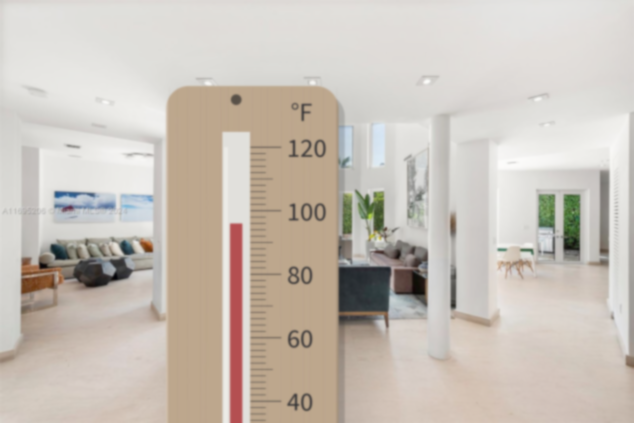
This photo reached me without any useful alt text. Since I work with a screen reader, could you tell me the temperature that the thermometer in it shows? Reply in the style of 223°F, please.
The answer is 96°F
